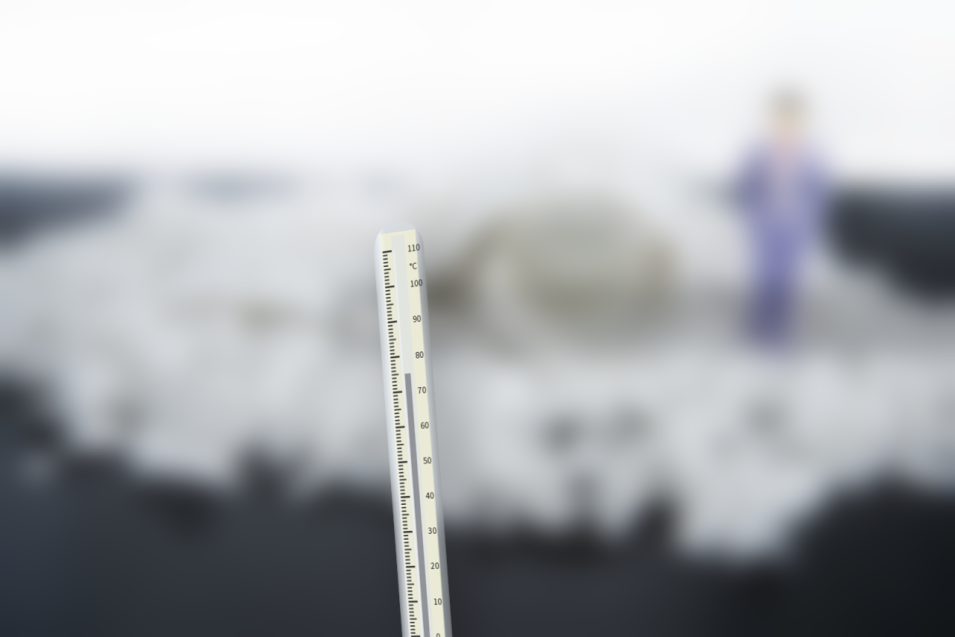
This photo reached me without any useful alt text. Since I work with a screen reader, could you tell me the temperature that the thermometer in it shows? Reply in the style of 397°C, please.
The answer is 75°C
